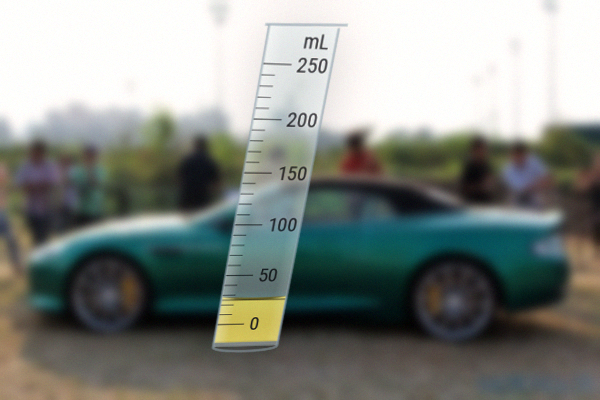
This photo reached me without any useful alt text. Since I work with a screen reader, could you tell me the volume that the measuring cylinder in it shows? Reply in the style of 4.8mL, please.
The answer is 25mL
